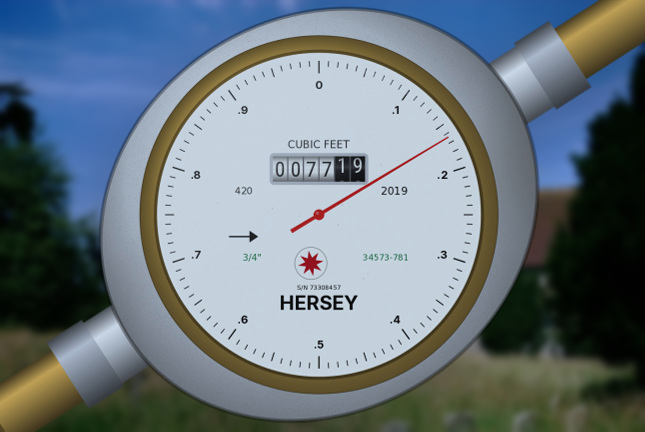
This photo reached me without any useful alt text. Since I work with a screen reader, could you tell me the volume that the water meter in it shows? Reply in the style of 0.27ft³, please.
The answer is 7719.16ft³
